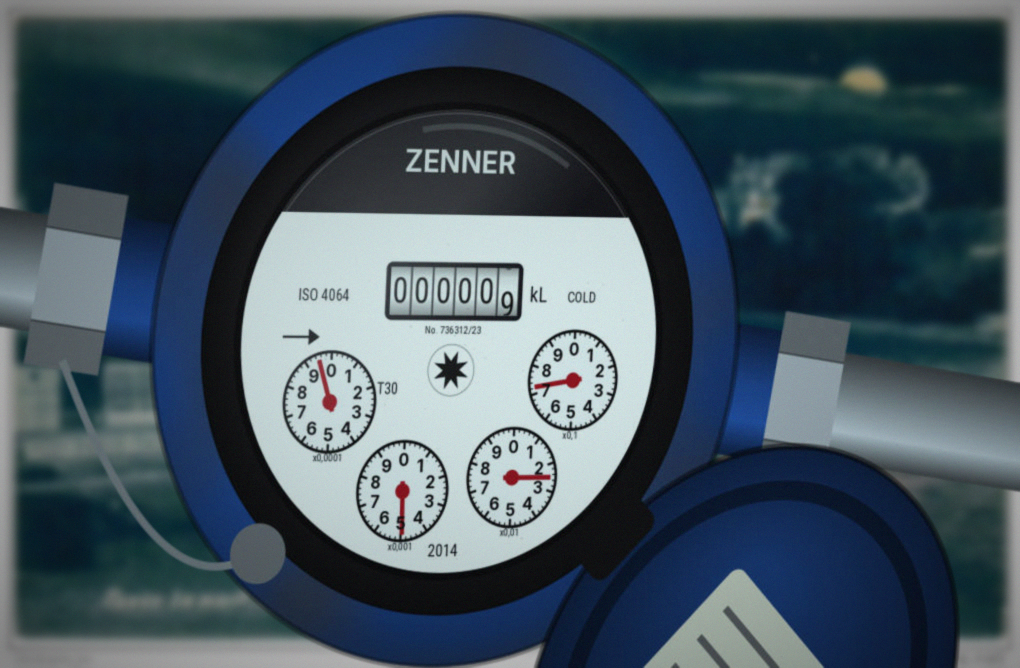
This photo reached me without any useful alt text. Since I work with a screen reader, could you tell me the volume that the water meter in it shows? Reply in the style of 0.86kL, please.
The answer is 8.7249kL
